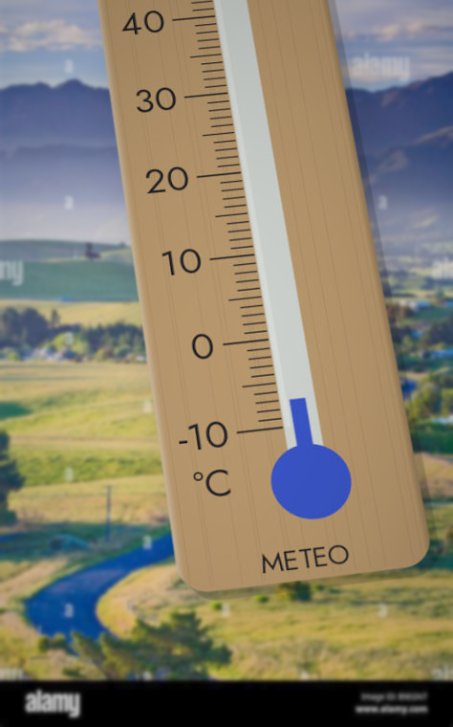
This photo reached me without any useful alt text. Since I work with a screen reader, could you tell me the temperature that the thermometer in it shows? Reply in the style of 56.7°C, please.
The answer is -7°C
